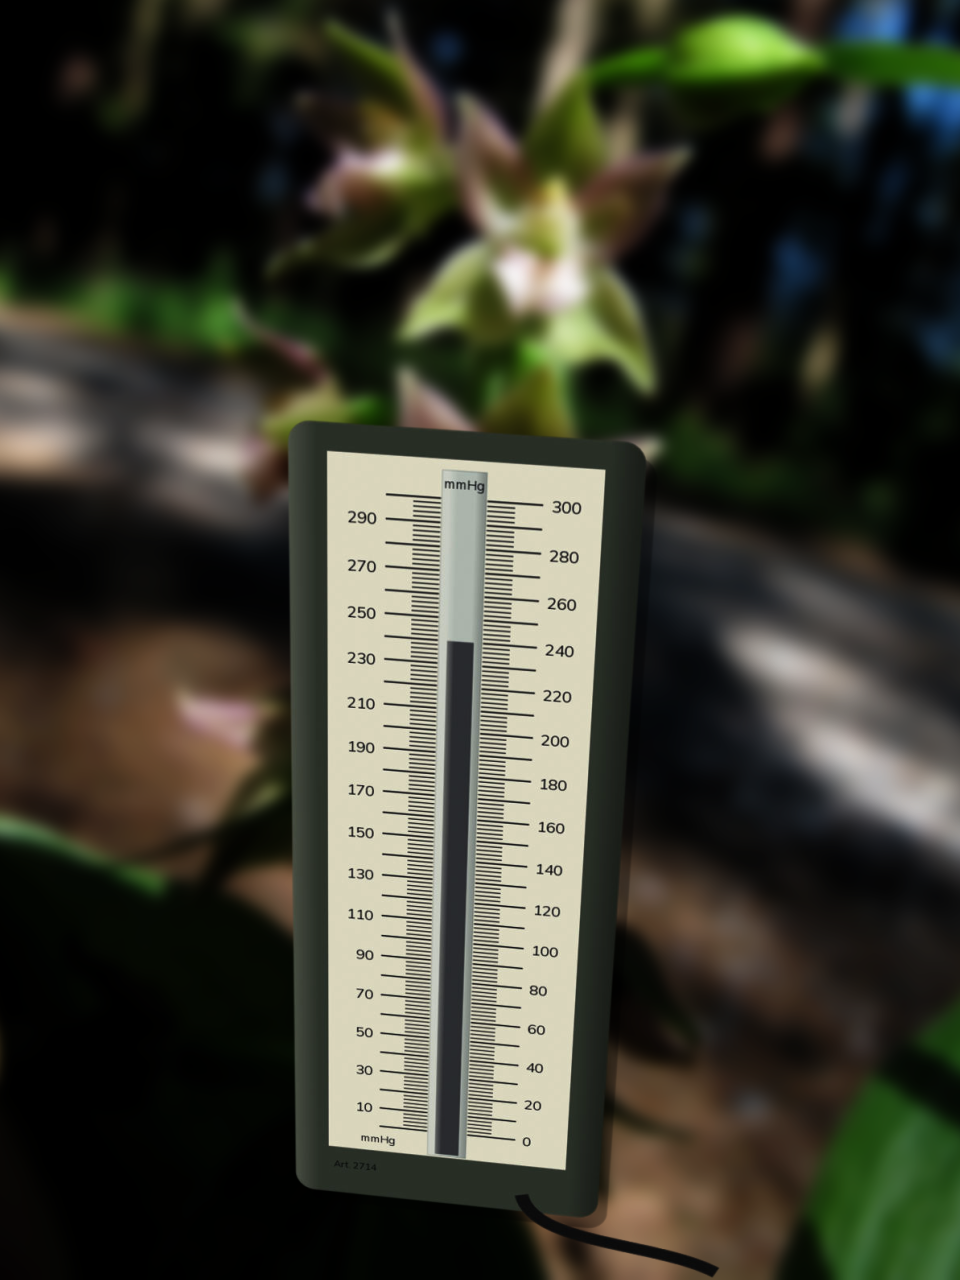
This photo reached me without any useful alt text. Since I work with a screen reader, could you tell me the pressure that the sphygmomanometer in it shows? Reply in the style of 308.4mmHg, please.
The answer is 240mmHg
